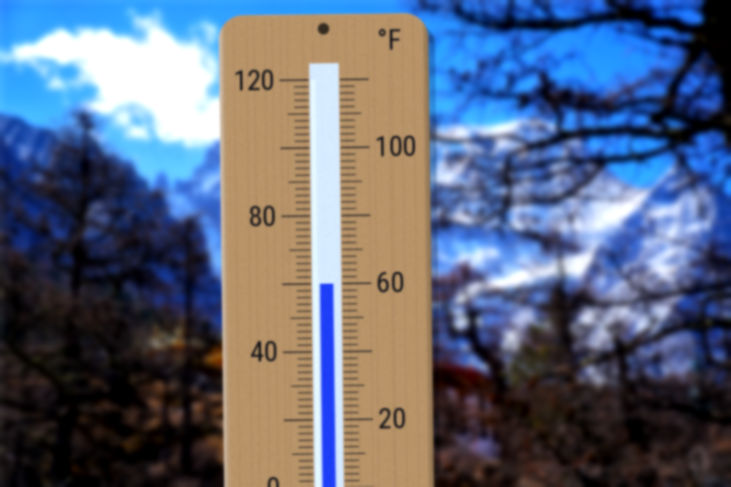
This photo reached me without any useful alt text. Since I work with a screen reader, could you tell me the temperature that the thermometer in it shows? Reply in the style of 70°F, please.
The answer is 60°F
